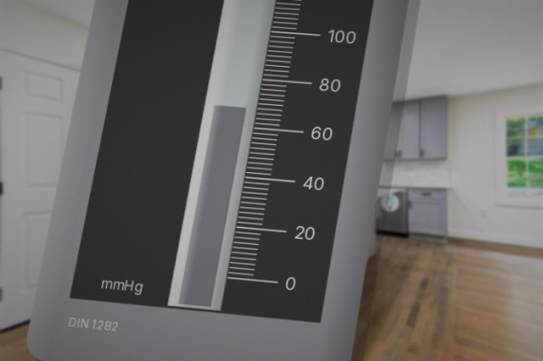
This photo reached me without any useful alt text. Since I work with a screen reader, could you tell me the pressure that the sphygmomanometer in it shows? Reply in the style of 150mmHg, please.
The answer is 68mmHg
